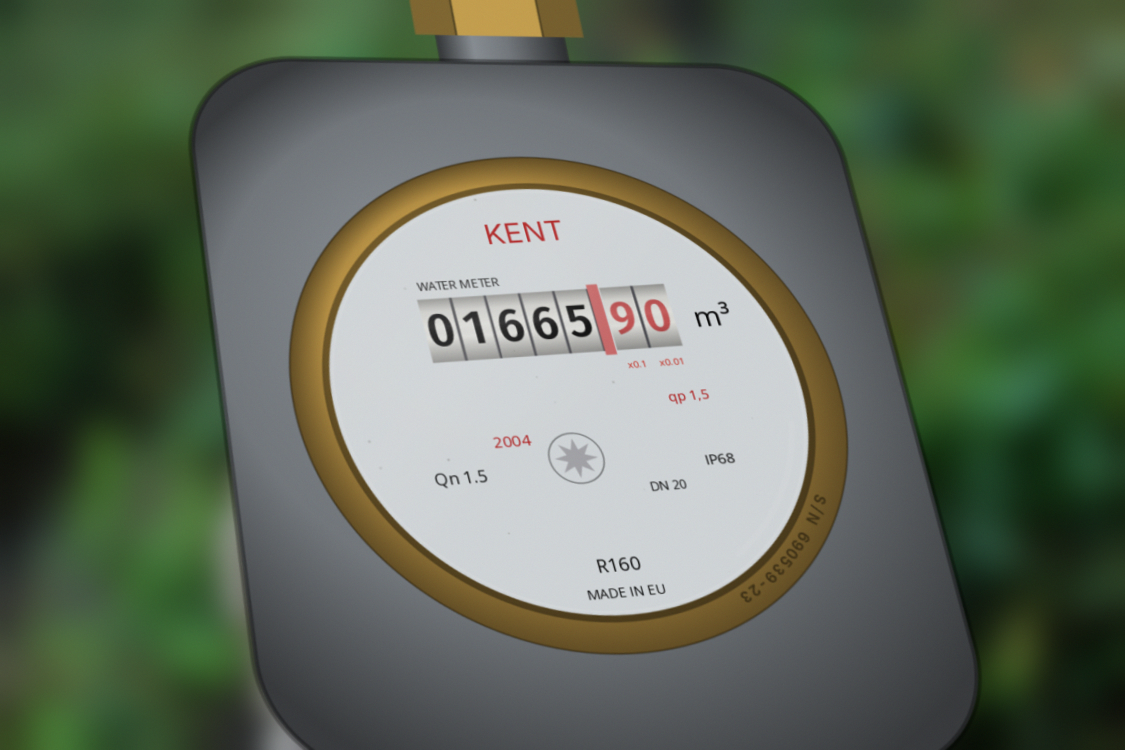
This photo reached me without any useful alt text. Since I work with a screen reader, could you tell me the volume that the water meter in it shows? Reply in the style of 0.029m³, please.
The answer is 1665.90m³
